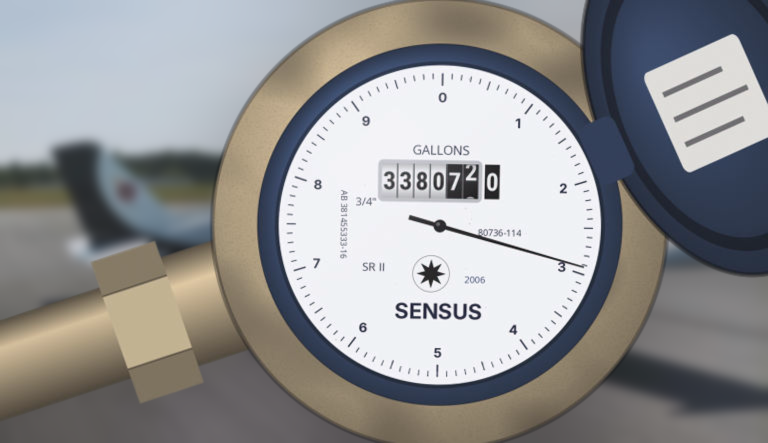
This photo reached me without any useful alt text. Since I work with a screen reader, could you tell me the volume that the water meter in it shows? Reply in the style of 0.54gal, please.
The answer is 3380722.9gal
